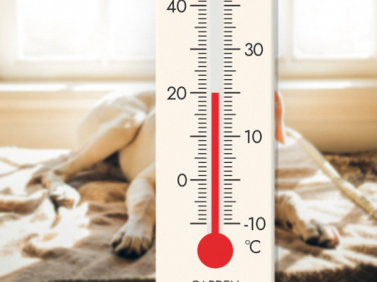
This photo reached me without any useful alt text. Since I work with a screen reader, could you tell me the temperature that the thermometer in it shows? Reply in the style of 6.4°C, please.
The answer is 20°C
